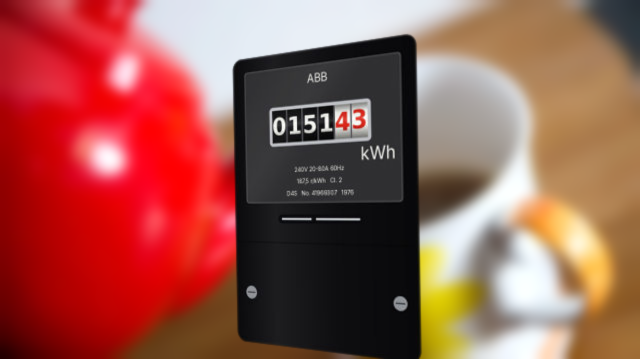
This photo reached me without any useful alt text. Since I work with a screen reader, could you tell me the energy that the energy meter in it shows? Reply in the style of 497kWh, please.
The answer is 151.43kWh
